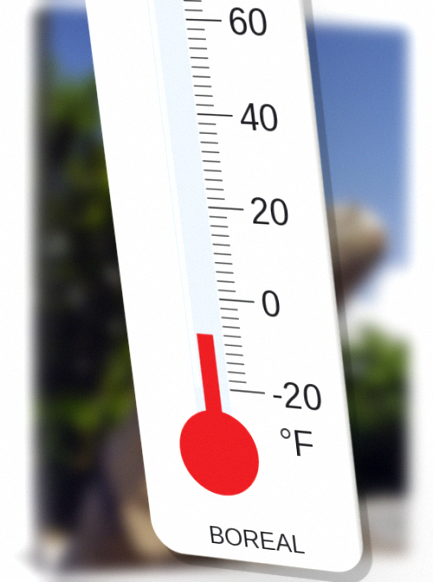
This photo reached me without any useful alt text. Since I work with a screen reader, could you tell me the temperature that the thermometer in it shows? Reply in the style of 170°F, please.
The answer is -8°F
